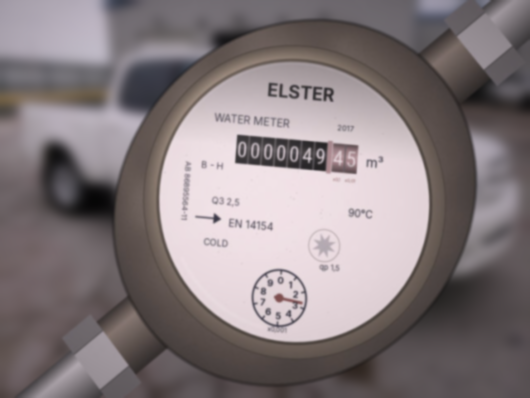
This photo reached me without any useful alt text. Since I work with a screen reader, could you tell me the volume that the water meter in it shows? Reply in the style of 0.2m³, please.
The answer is 49.452m³
